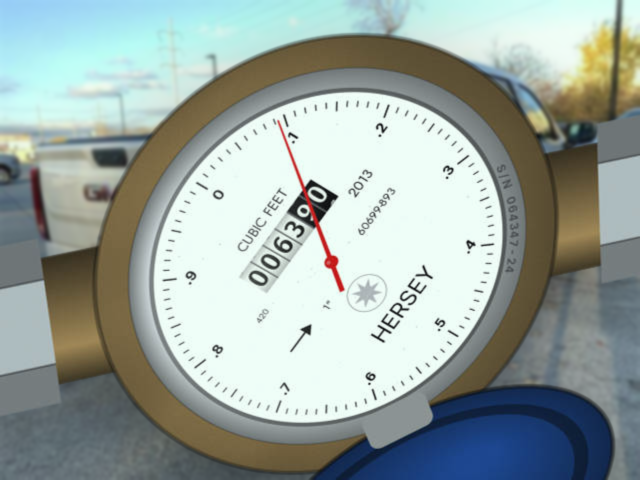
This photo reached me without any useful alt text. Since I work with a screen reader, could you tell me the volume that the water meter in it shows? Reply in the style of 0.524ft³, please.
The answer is 6390.09ft³
